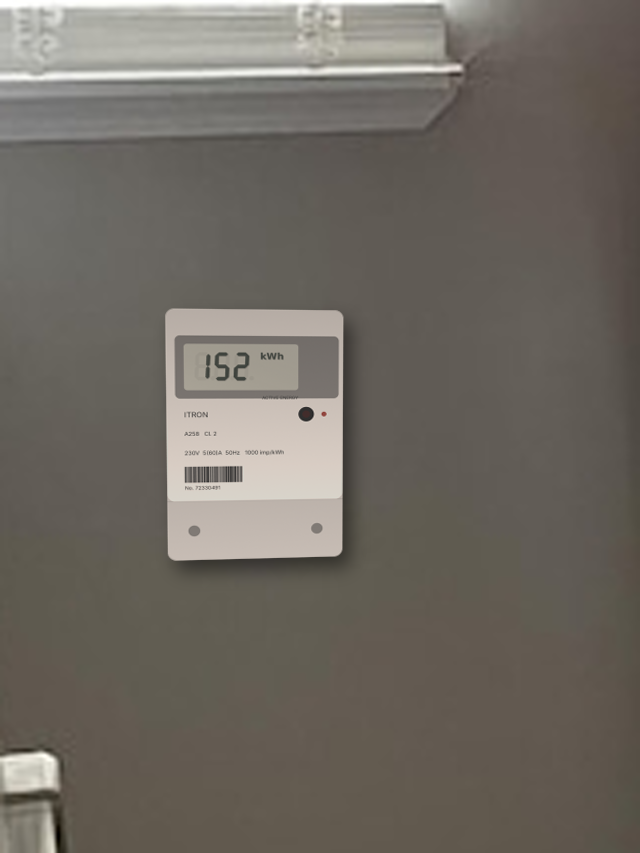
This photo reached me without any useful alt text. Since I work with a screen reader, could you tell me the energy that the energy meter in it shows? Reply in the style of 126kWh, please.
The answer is 152kWh
